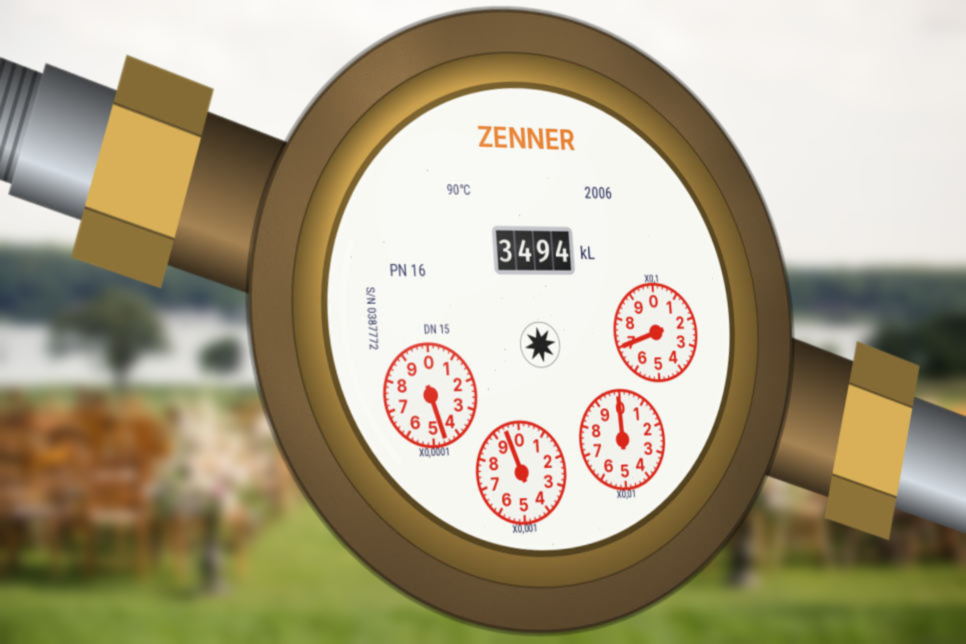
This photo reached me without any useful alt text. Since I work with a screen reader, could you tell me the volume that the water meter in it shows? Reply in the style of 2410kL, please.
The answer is 3494.6994kL
